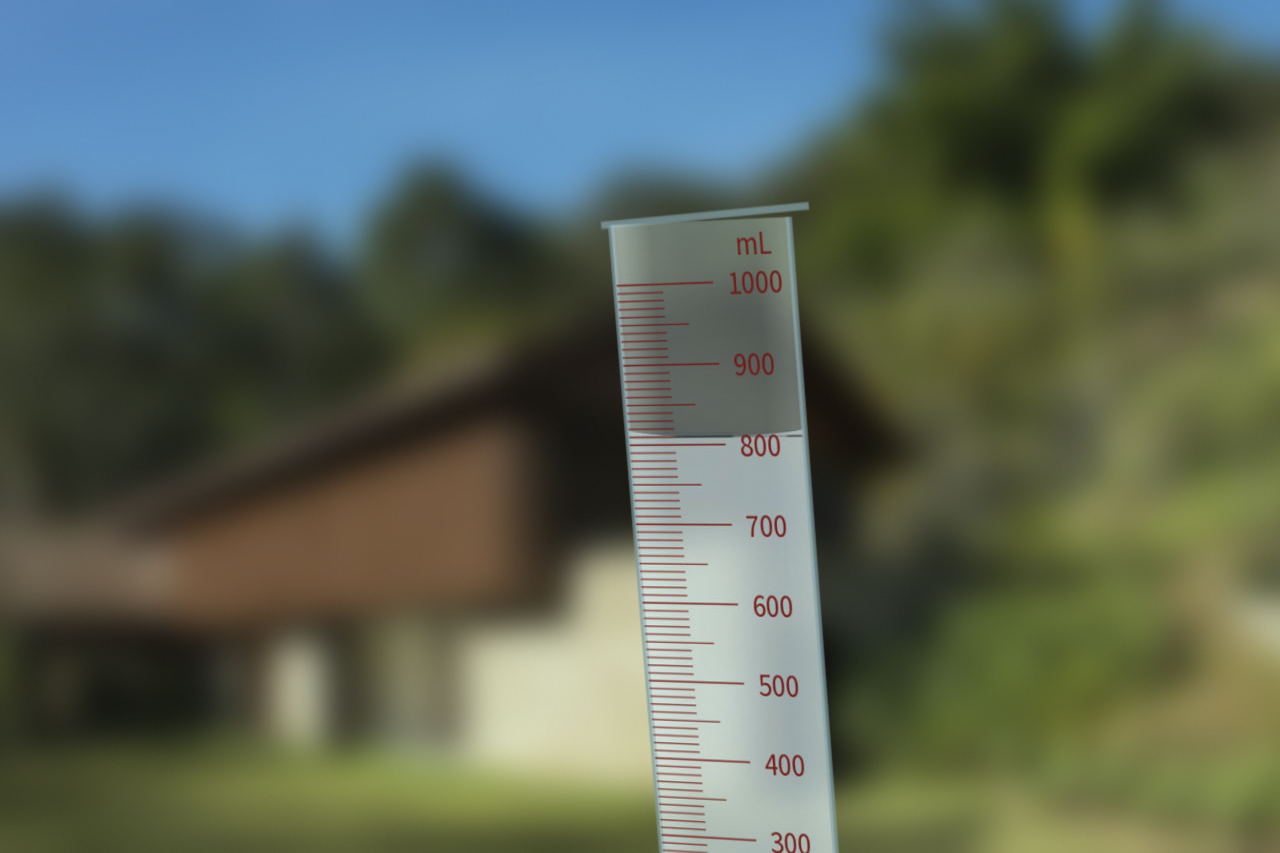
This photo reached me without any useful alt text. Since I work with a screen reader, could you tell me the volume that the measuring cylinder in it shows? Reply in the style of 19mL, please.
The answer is 810mL
